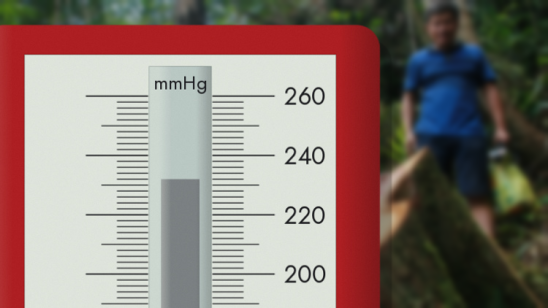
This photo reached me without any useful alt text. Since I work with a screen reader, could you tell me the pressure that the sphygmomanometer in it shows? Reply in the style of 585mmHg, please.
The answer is 232mmHg
